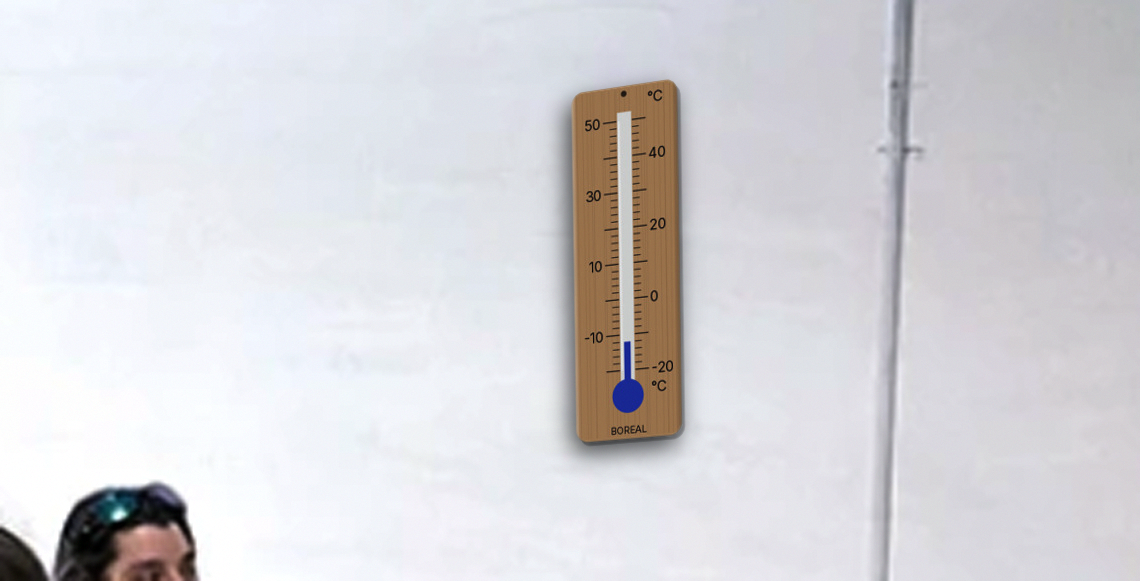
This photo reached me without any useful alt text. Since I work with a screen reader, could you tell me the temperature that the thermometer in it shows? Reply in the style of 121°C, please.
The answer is -12°C
